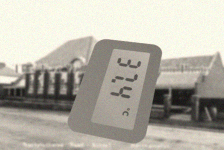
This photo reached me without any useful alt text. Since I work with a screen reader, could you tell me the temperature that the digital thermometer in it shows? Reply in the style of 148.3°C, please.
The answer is 37.4°C
